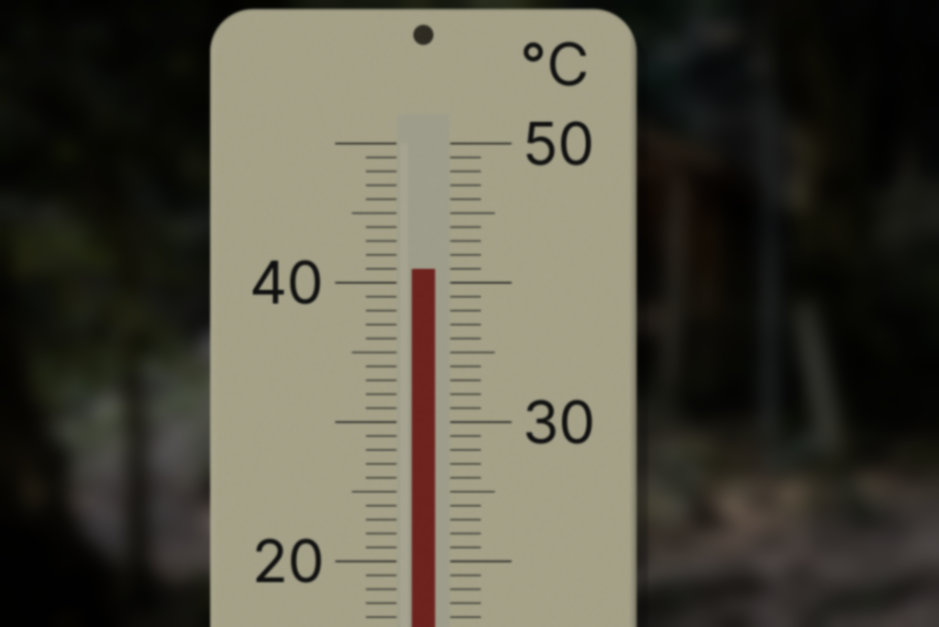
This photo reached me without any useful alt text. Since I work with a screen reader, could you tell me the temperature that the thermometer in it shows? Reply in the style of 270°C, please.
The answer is 41°C
